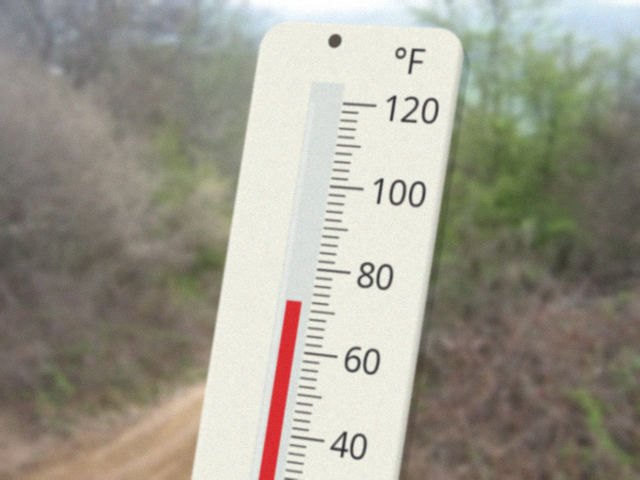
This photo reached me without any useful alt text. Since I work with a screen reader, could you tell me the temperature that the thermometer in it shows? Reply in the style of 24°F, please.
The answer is 72°F
